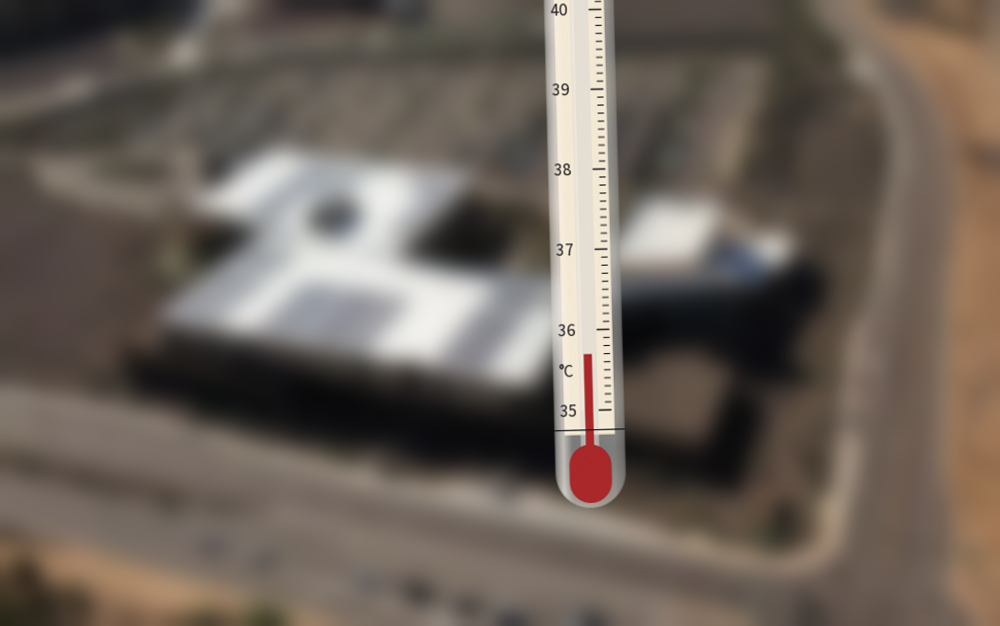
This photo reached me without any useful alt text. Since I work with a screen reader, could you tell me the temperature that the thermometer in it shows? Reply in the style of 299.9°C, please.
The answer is 35.7°C
